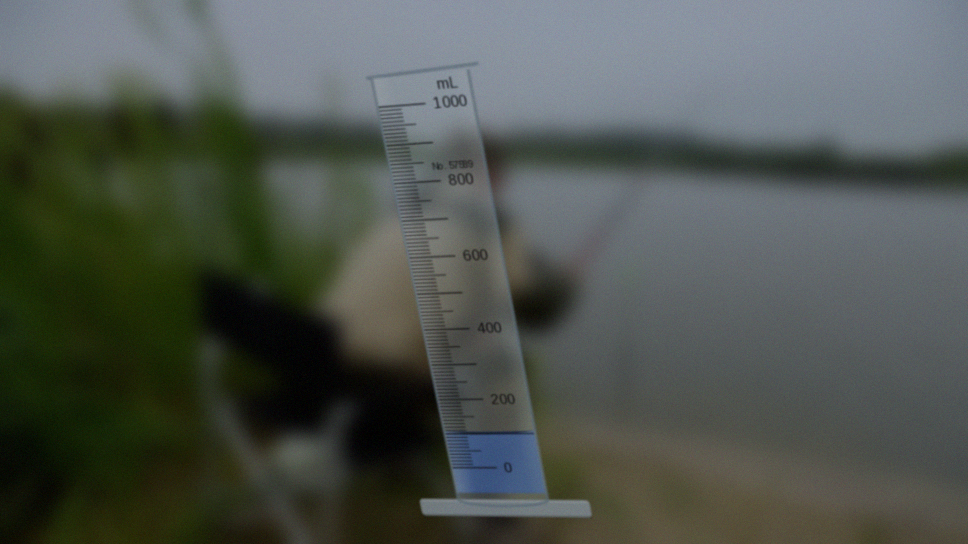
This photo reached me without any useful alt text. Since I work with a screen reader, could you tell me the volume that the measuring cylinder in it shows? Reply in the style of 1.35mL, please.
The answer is 100mL
